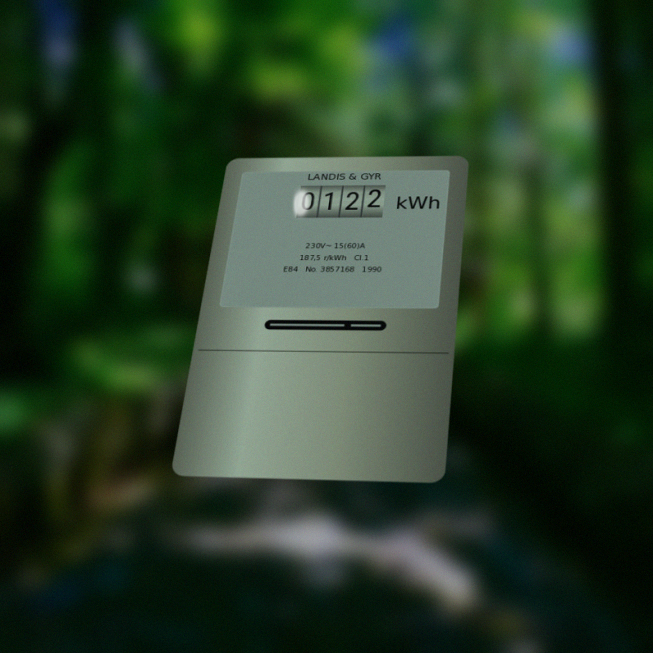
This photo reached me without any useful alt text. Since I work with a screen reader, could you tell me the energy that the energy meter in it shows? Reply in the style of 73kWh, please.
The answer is 122kWh
